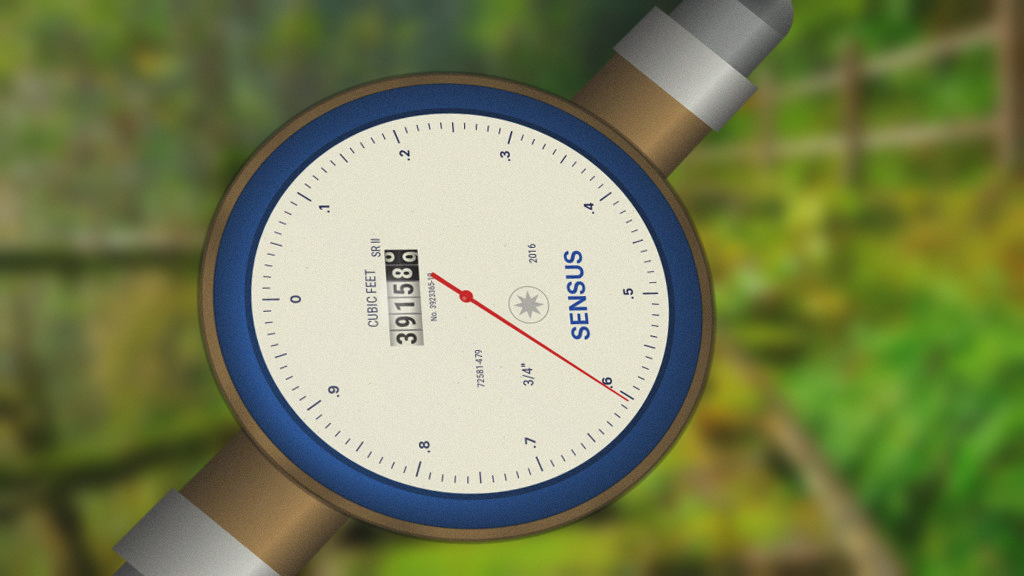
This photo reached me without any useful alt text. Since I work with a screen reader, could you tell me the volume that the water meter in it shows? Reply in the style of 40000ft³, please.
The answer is 391588.60ft³
